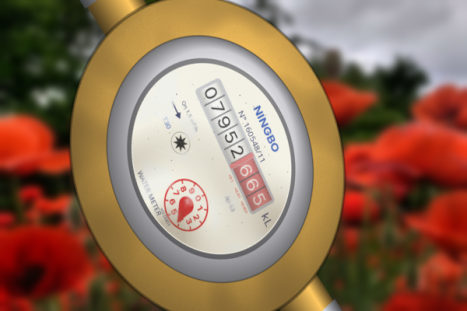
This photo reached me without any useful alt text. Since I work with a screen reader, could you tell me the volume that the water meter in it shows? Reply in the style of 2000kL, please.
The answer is 7952.6654kL
